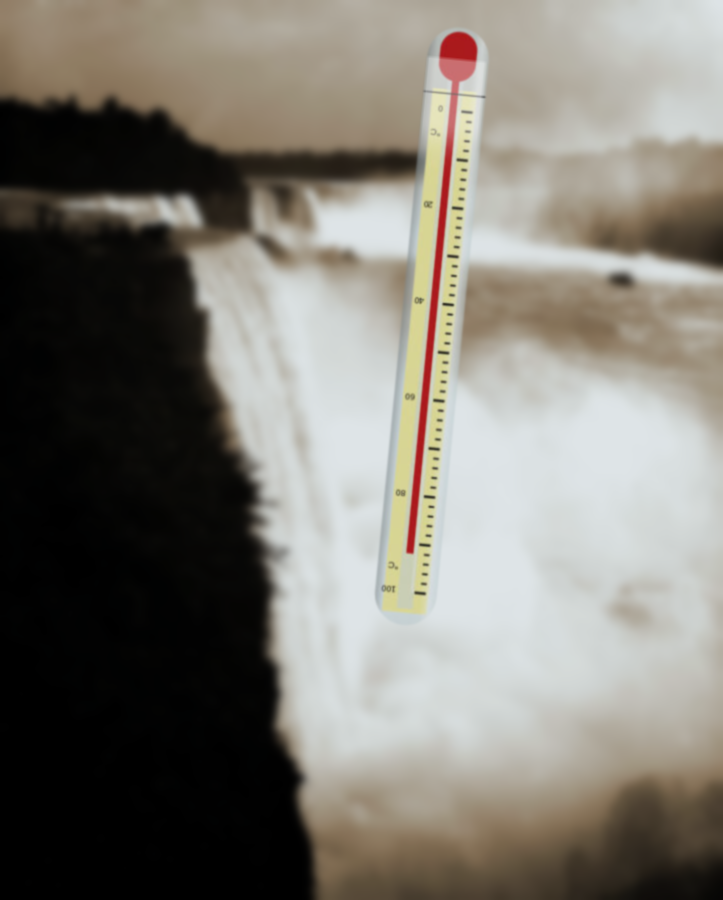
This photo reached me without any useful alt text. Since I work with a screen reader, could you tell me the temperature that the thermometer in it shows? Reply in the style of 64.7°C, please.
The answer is 92°C
